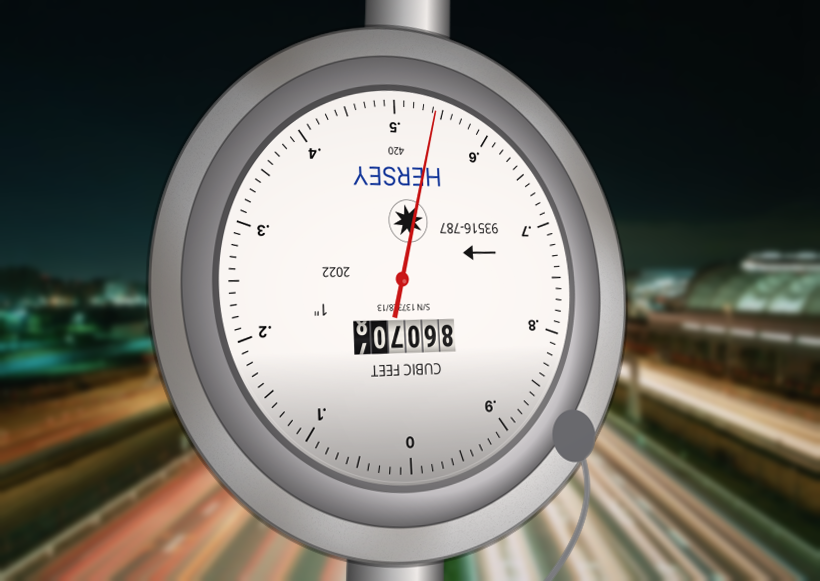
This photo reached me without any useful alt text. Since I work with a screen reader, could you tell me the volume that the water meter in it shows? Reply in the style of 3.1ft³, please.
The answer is 860707.54ft³
